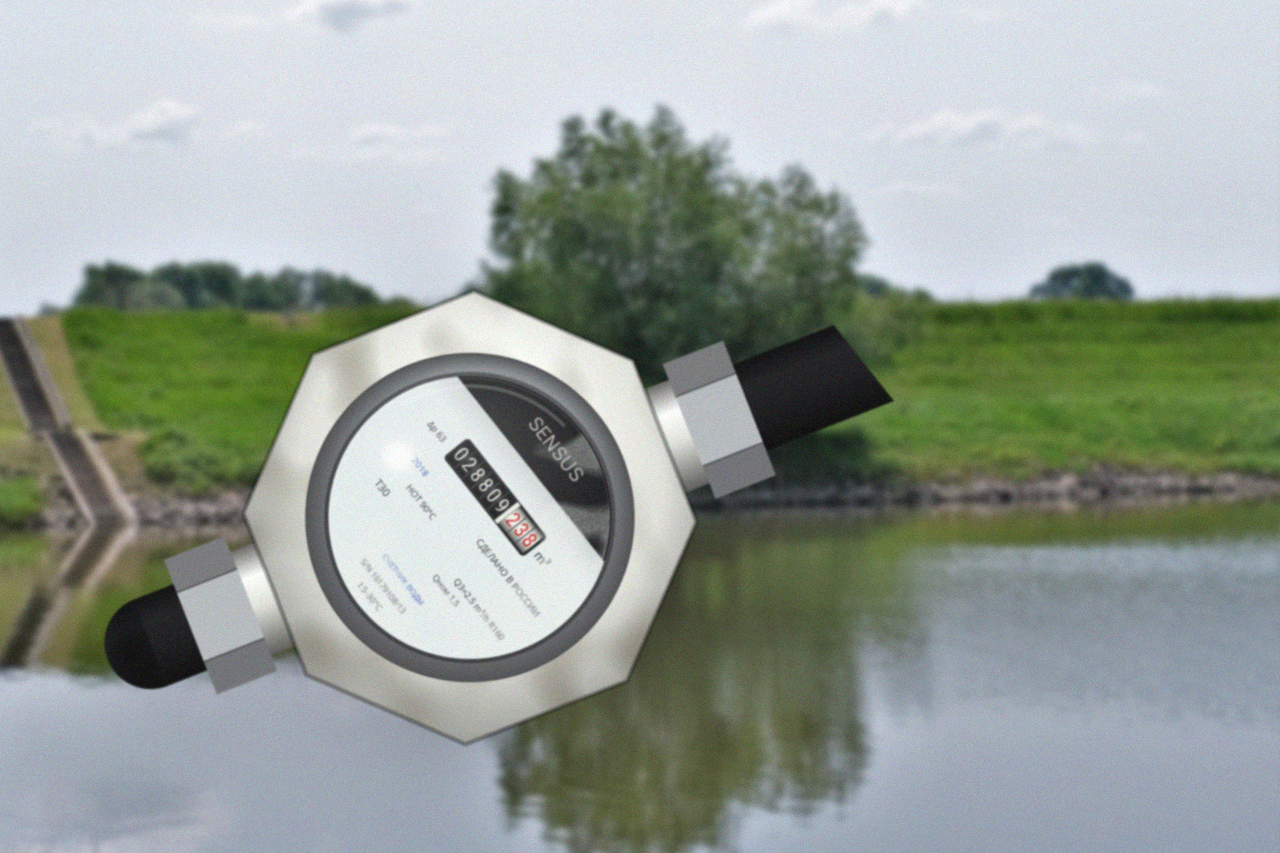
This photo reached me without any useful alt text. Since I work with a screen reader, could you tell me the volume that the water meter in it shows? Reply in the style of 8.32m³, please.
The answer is 28809.238m³
